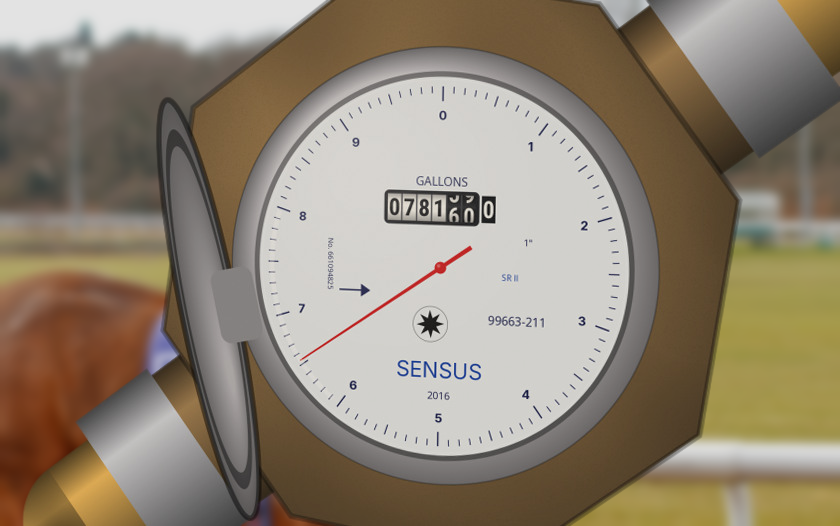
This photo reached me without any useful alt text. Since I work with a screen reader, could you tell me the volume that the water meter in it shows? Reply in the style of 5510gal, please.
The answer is 781596.5gal
